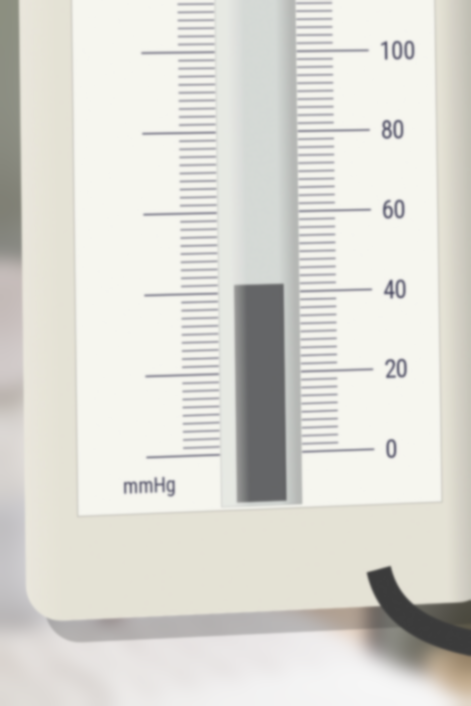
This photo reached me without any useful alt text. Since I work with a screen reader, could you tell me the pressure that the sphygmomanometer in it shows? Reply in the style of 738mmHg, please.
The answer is 42mmHg
